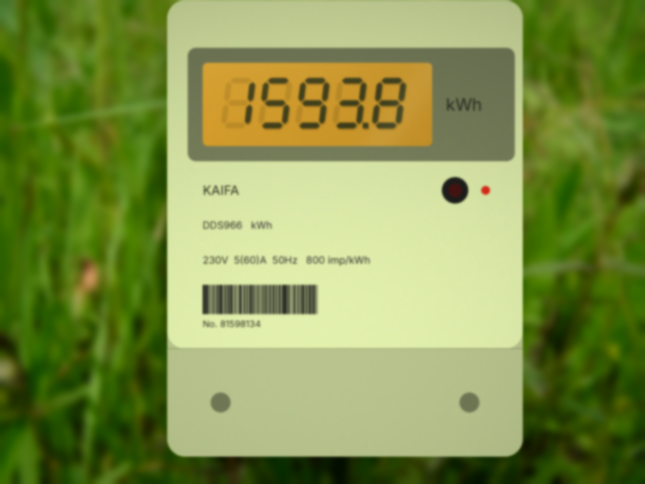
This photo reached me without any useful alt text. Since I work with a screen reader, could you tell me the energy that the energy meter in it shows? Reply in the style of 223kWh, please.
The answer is 1593.8kWh
